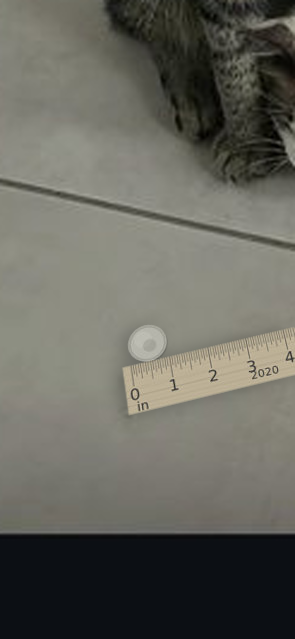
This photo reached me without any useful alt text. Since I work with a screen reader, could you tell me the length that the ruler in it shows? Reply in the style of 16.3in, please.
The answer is 1in
